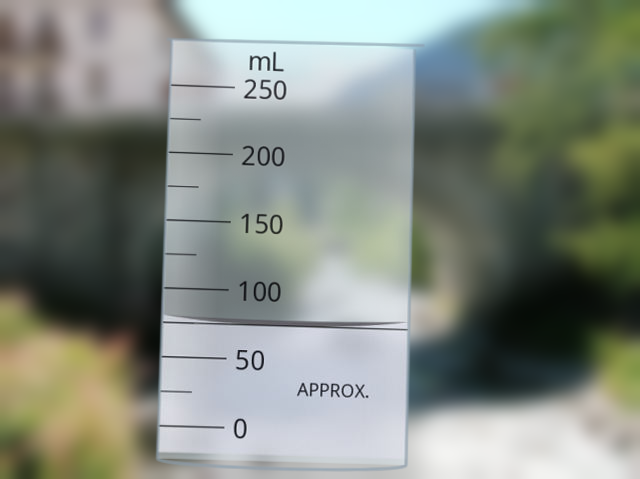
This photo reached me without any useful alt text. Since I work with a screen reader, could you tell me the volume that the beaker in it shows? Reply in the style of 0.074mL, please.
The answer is 75mL
